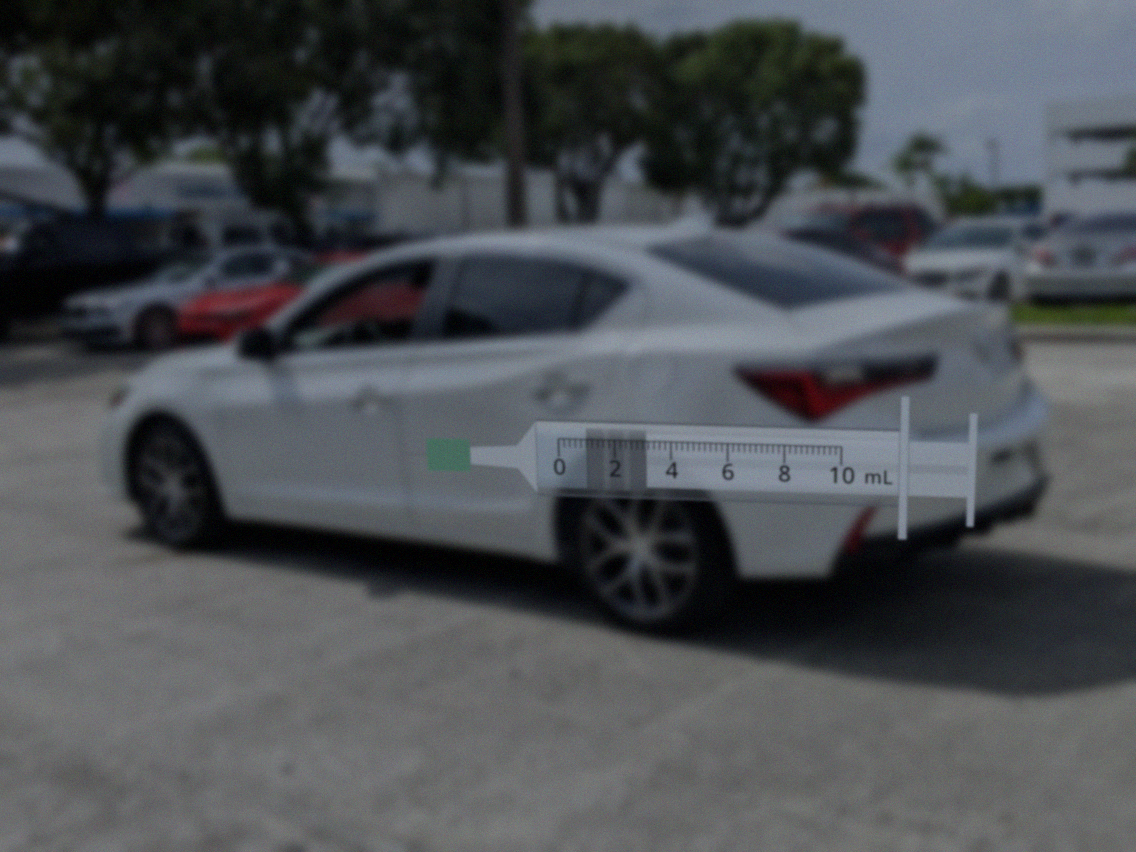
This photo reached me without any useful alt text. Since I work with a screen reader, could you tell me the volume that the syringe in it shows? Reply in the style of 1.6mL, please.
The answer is 1mL
